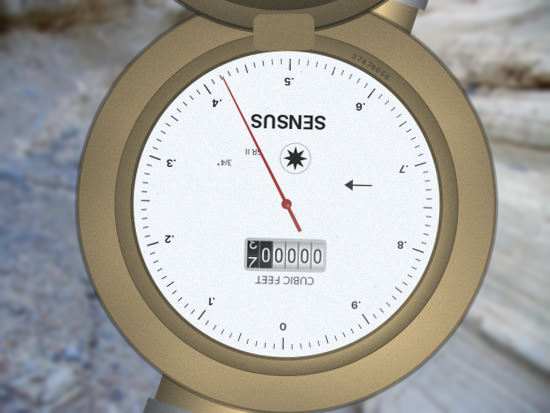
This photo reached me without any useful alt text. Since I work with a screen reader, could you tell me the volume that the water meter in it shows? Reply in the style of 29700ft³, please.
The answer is 2.42ft³
